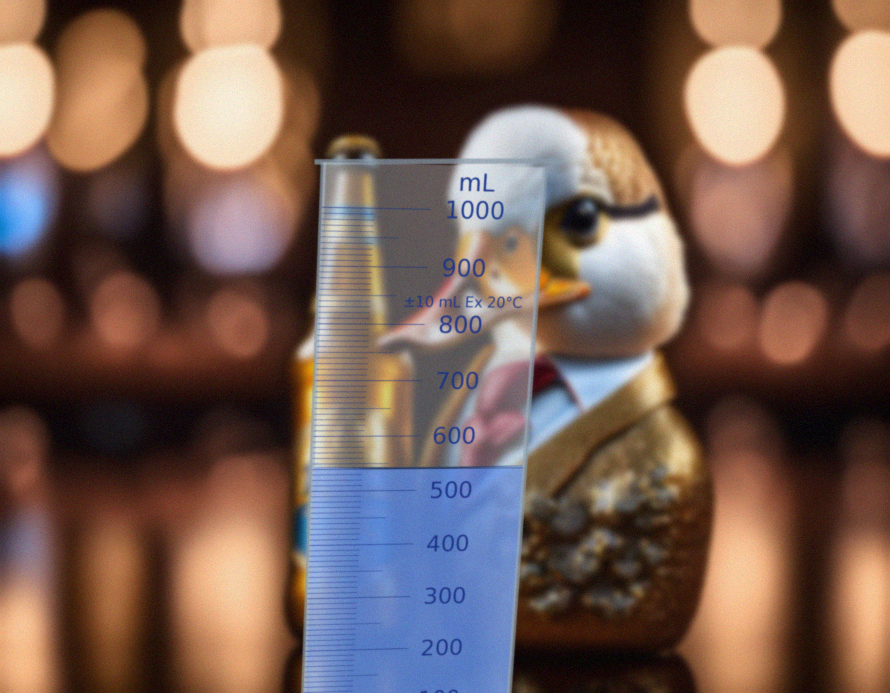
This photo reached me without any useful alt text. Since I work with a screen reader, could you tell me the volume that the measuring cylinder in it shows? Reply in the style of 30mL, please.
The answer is 540mL
